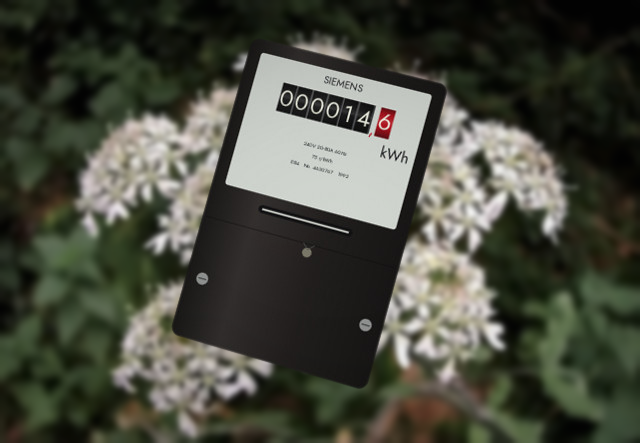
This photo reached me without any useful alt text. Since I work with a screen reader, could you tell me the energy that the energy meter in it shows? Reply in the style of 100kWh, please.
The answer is 14.6kWh
